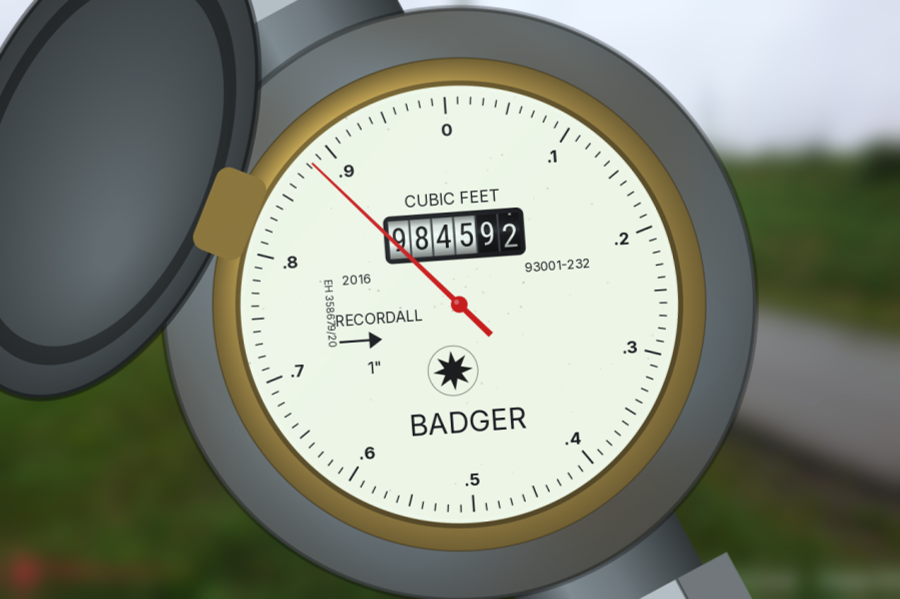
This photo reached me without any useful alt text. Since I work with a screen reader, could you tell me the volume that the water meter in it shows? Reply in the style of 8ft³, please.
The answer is 984591.88ft³
